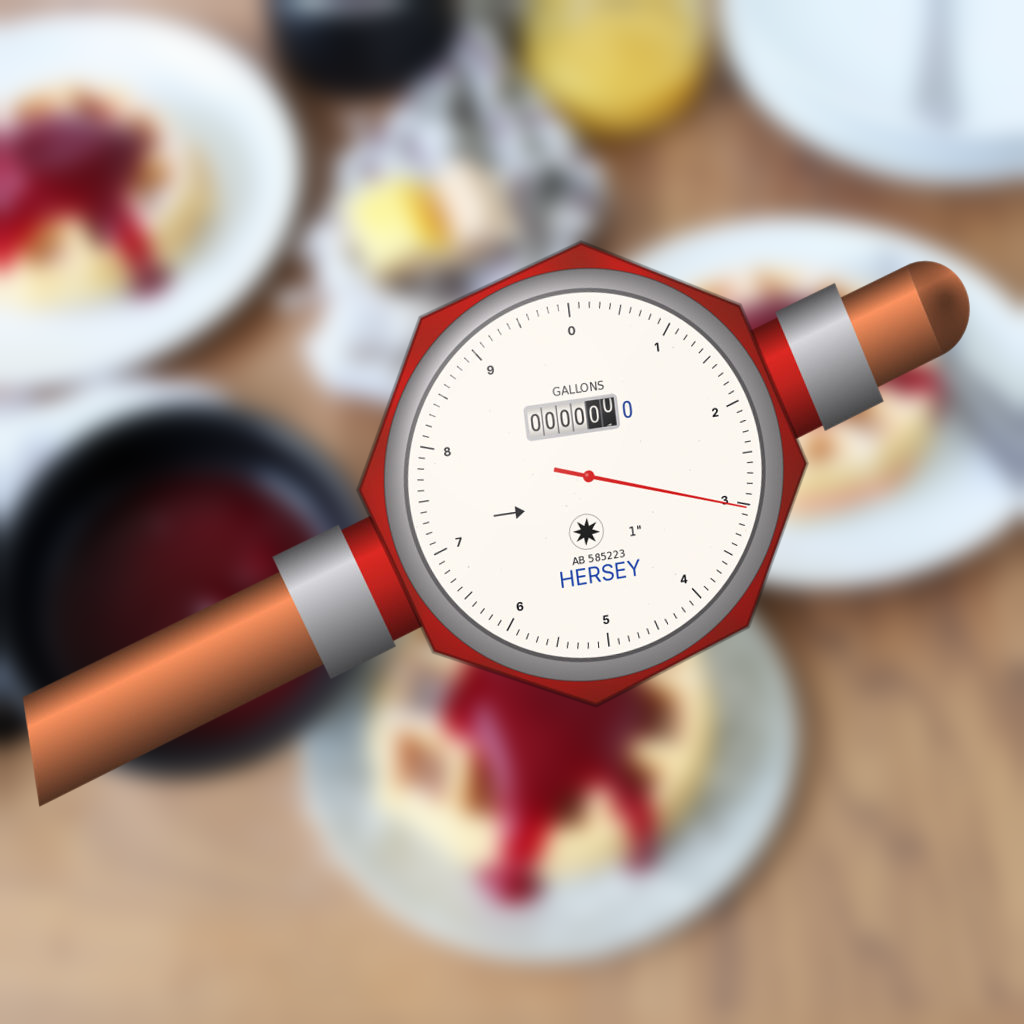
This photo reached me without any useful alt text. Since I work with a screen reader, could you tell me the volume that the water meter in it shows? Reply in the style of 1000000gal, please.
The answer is 3.0gal
